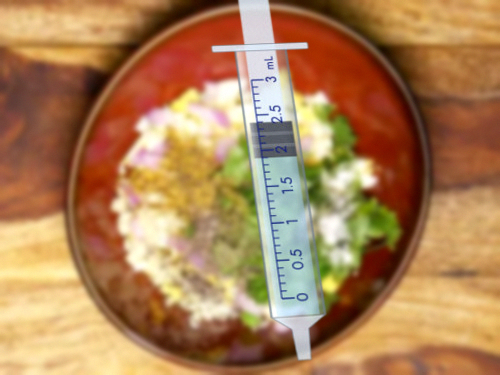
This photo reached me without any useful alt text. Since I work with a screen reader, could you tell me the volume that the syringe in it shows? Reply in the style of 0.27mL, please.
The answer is 1.9mL
